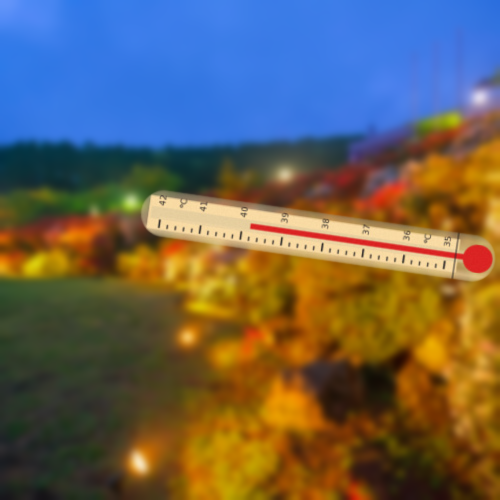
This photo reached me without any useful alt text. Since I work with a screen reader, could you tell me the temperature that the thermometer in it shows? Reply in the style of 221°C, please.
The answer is 39.8°C
